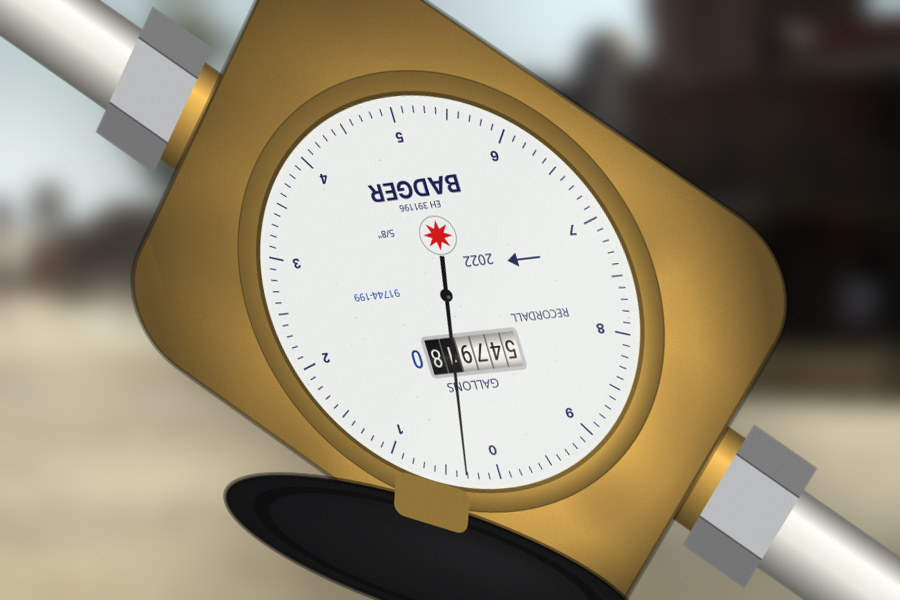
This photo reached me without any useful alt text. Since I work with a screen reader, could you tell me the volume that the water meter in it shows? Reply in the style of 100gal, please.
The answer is 5479180.3gal
